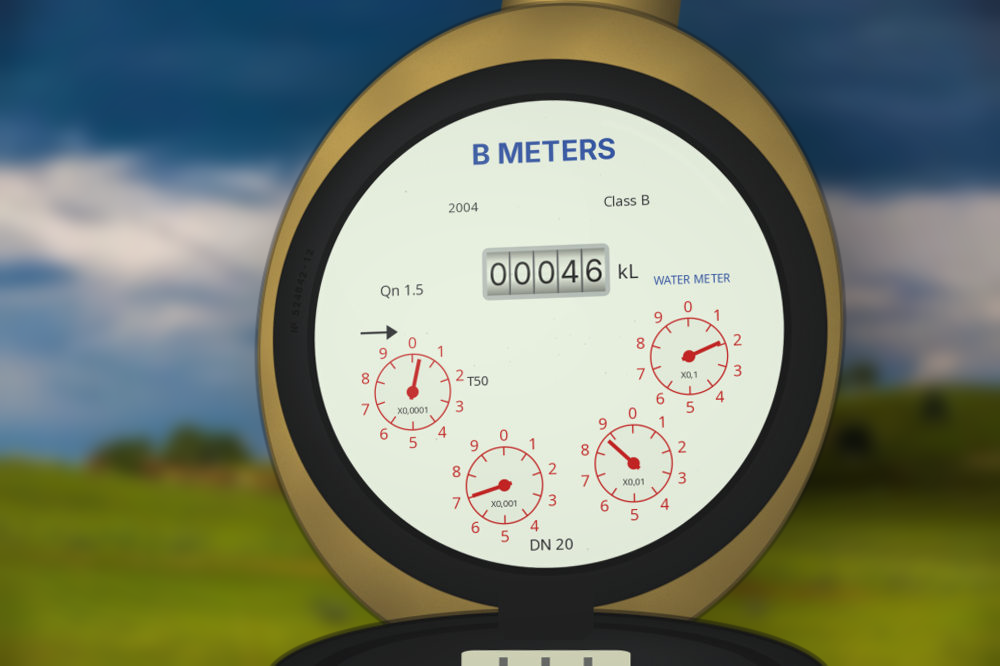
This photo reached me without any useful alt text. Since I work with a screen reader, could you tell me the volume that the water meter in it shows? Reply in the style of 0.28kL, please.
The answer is 46.1870kL
